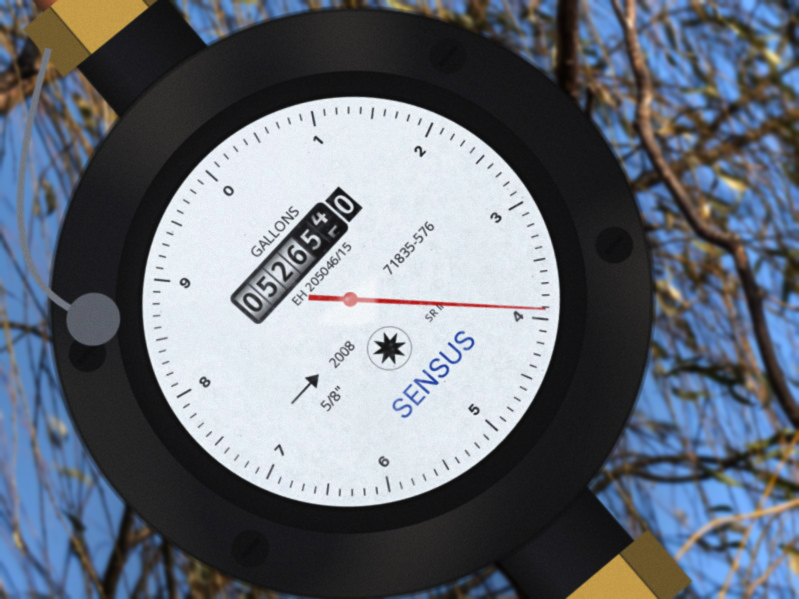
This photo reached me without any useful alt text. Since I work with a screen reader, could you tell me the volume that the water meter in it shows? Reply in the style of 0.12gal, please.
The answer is 526543.9gal
